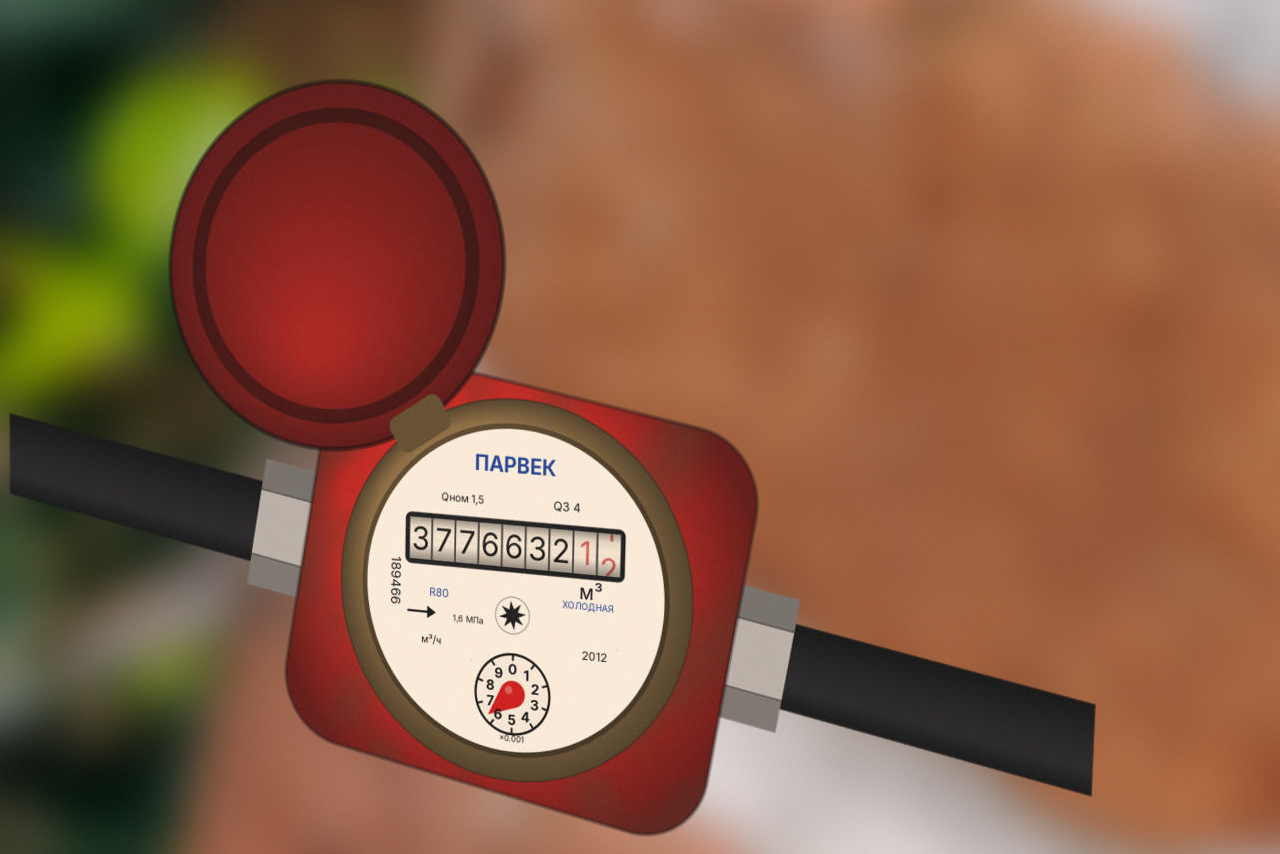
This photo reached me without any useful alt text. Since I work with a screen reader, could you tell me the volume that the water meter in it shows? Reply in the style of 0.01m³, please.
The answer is 3776632.116m³
